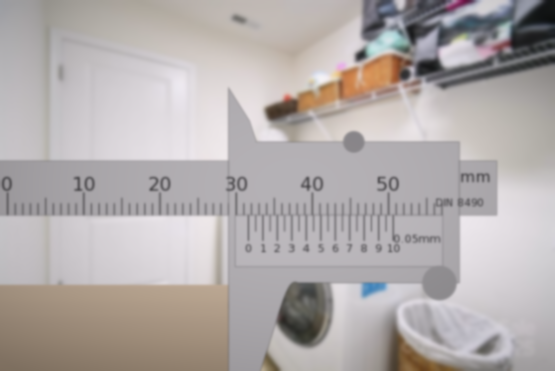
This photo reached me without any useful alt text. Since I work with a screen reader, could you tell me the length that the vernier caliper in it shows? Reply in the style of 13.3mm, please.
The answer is 31.6mm
